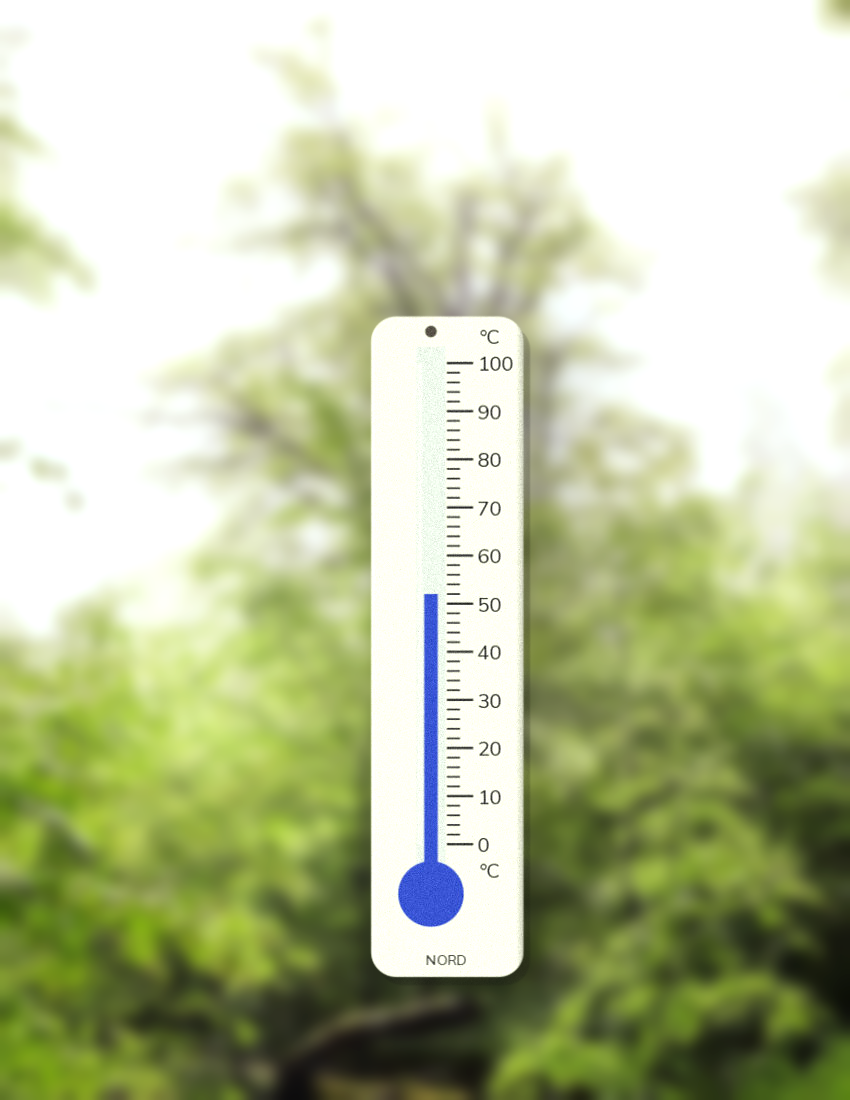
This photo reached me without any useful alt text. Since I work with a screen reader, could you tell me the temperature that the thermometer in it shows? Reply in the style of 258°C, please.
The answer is 52°C
